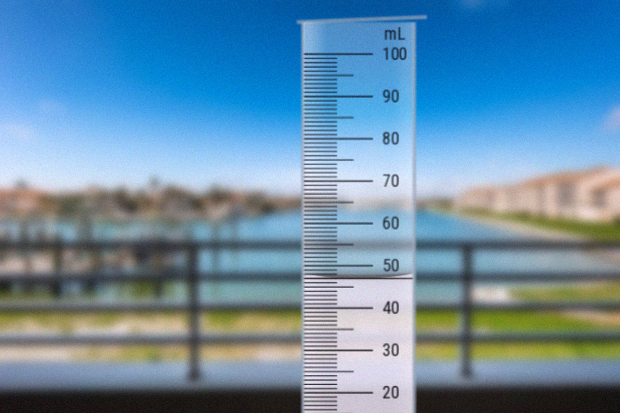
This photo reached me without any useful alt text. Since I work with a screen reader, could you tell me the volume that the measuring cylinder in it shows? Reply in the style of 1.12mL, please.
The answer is 47mL
